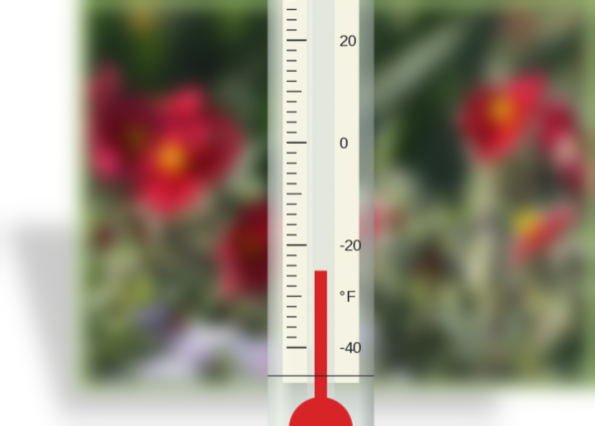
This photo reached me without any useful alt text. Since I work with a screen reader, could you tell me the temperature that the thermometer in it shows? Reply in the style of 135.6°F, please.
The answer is -25°F
